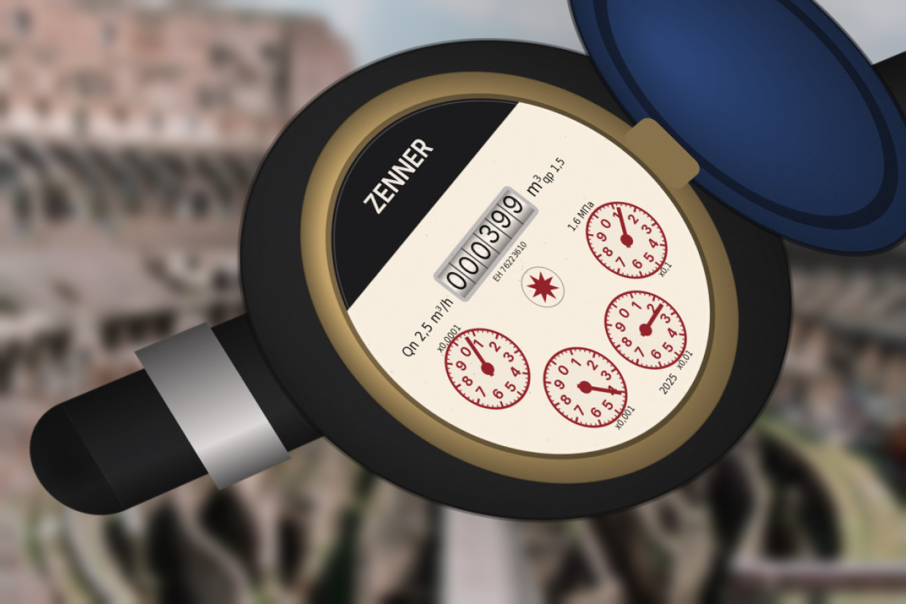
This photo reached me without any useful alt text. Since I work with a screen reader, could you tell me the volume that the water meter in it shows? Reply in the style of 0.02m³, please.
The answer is 399.1240m³
